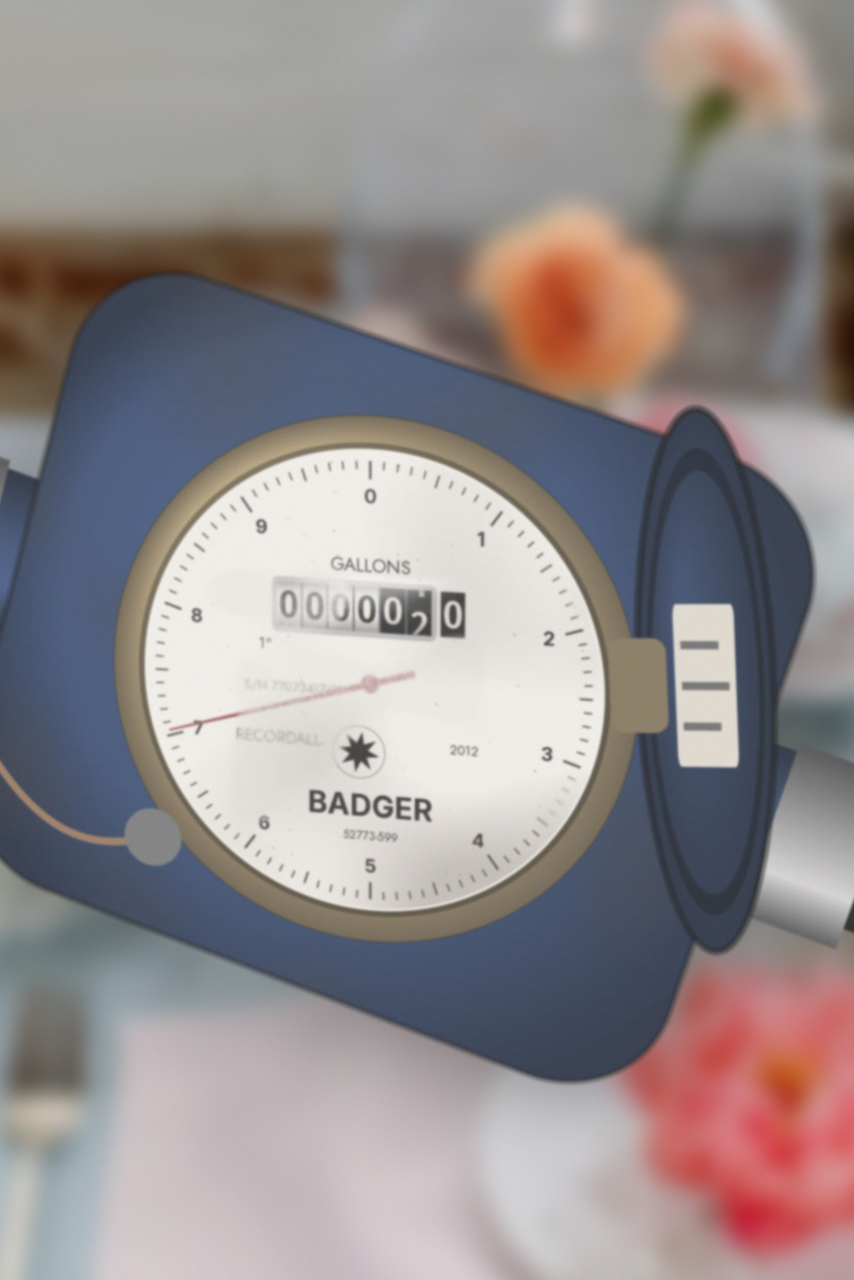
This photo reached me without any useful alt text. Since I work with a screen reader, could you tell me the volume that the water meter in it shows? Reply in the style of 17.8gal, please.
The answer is 17.0gal
